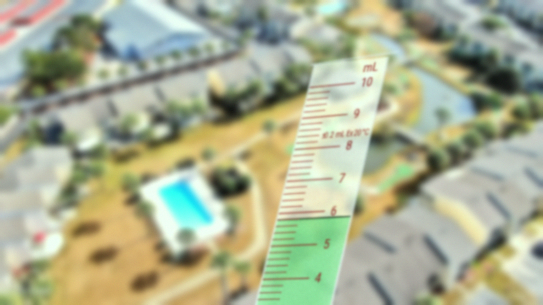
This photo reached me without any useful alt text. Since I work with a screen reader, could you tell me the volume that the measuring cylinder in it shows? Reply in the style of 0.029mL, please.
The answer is 5.8mL
